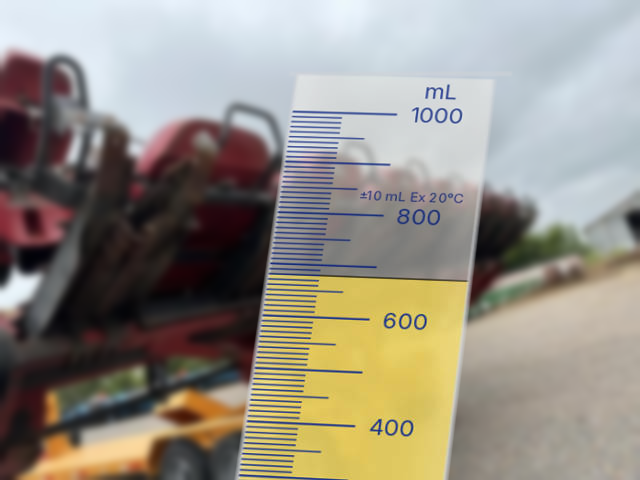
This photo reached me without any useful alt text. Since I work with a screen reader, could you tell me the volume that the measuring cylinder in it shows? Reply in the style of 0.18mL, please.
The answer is 680mL
